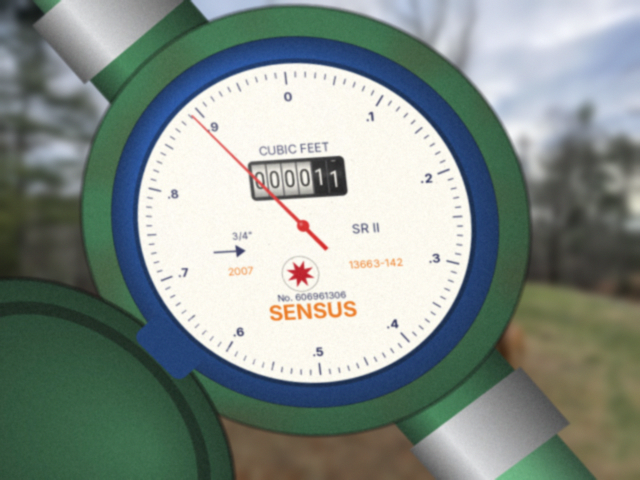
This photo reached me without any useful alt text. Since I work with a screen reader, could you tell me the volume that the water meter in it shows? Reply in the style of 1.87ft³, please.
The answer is 10.89ft³
